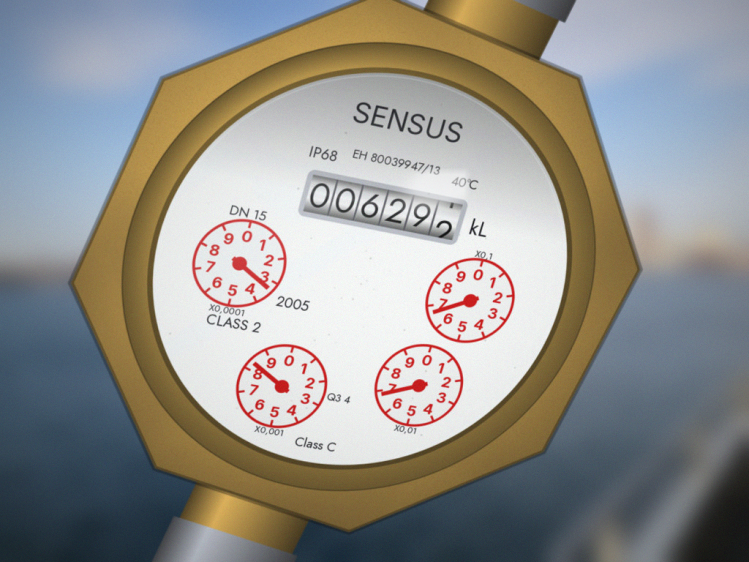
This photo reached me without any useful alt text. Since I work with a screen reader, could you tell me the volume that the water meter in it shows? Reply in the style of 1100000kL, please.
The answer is 6291.6683kL
